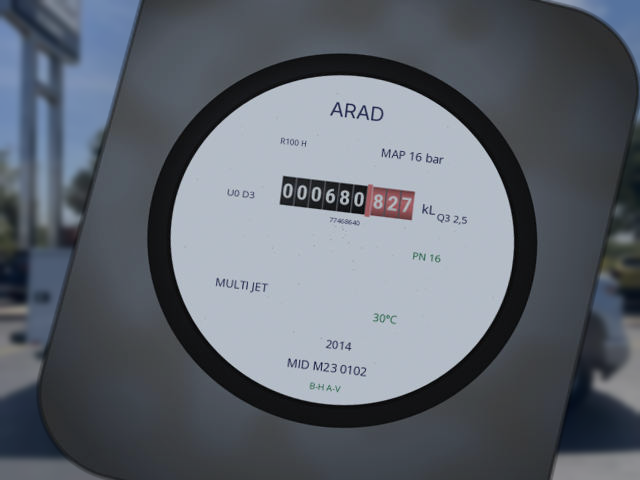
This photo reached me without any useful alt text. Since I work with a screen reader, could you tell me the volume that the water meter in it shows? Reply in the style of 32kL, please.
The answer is 680.827kL
